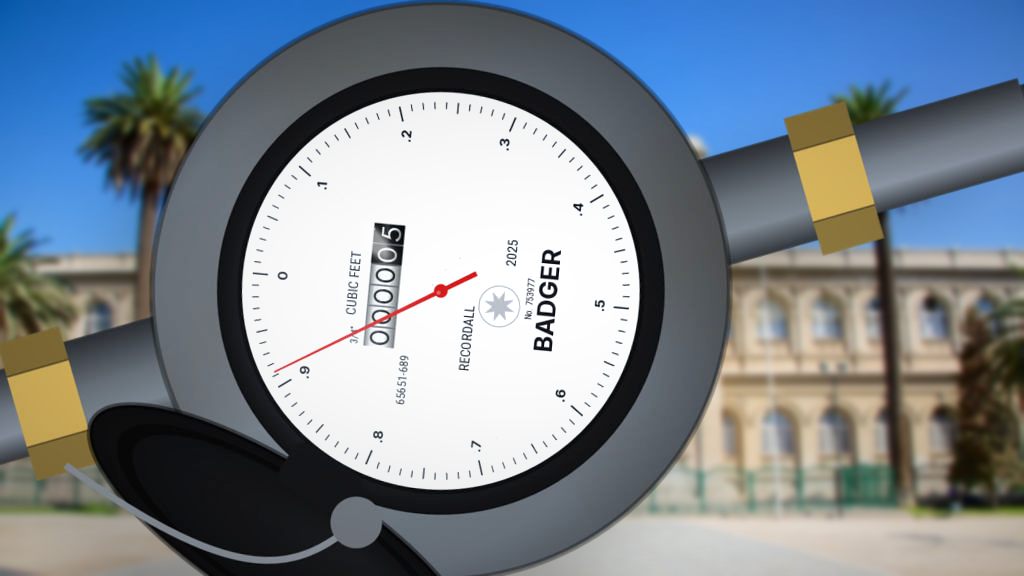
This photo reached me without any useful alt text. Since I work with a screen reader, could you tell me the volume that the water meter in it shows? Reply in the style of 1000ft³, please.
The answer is 4.91ft³
